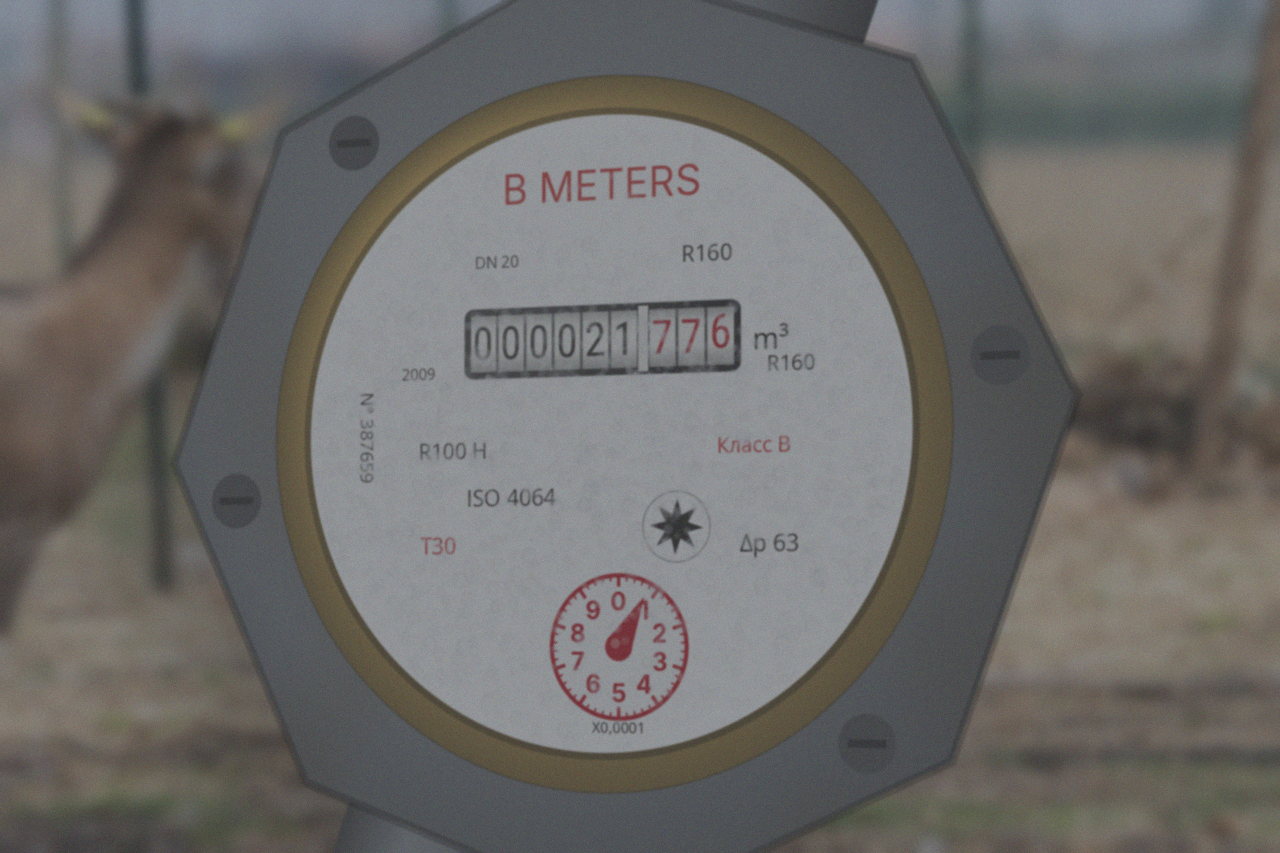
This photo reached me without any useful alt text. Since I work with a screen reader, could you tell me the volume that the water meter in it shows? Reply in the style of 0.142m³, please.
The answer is 21.7760m³
